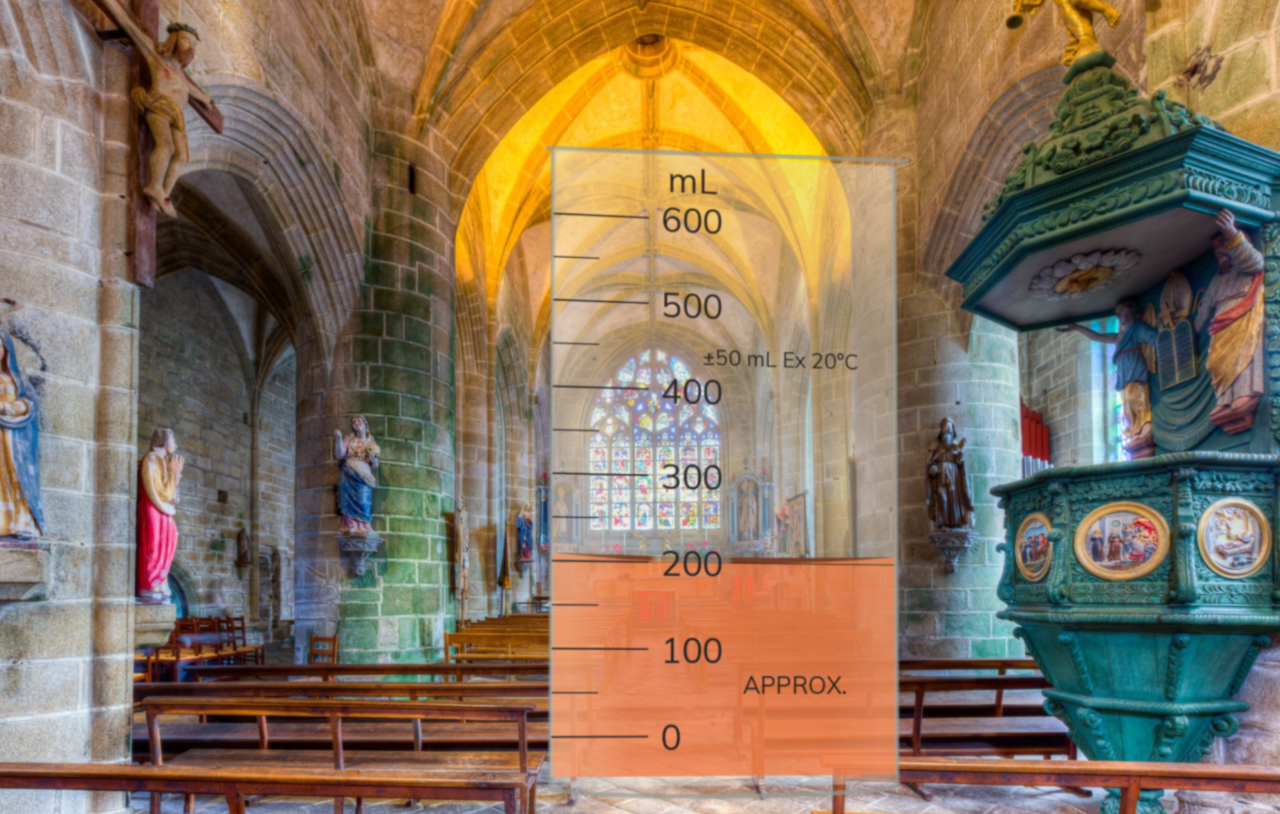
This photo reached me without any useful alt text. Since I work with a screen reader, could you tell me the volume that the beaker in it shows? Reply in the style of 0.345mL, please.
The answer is 200mL
